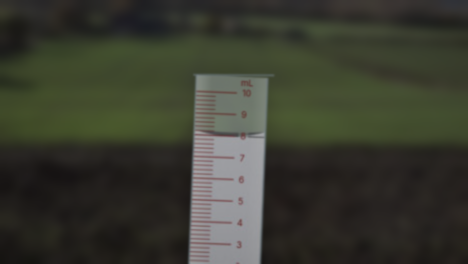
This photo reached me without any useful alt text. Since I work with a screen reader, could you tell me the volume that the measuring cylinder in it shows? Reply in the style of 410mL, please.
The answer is 8mL
